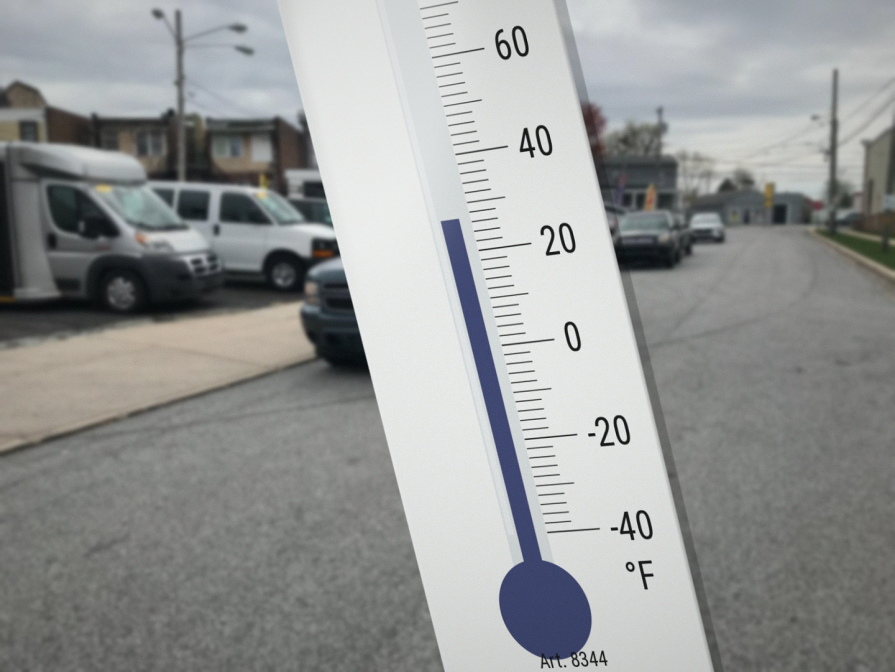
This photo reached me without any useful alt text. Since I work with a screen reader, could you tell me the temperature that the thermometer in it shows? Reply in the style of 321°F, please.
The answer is 27°F
